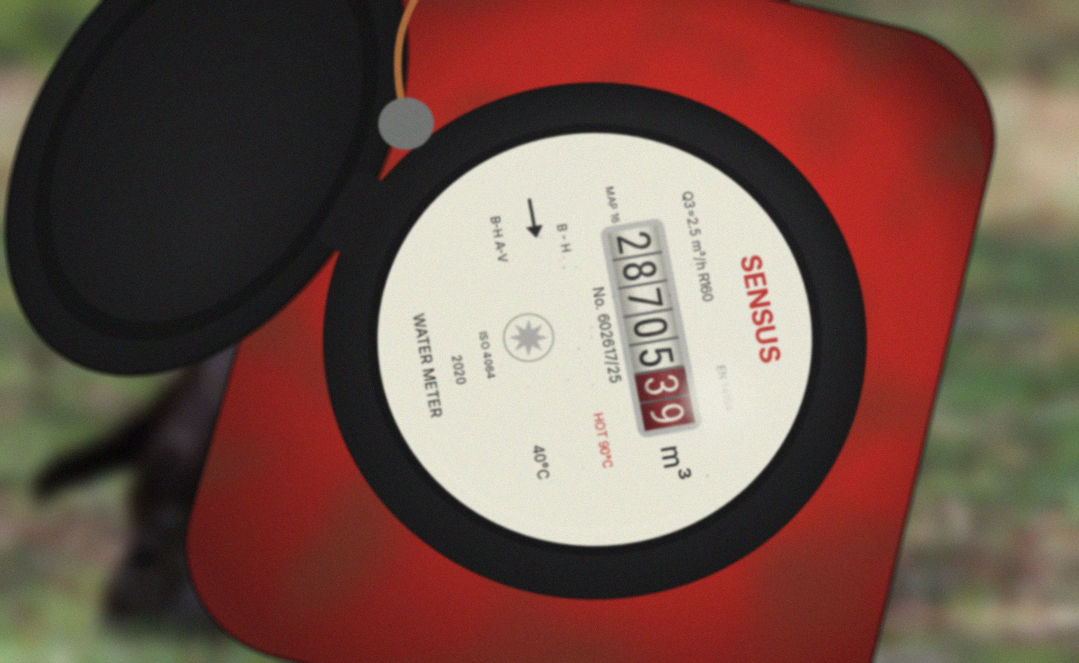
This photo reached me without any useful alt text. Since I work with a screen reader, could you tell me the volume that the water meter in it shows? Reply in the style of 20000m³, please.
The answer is 28705.39m³
